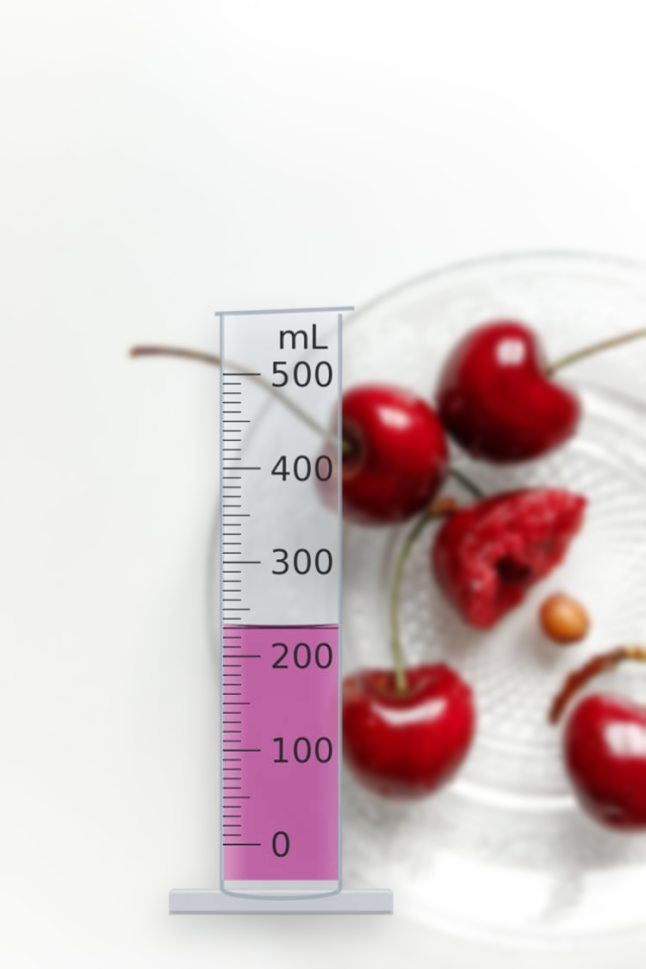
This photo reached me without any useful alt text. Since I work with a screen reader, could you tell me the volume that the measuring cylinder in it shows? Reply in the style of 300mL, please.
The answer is 230mL
